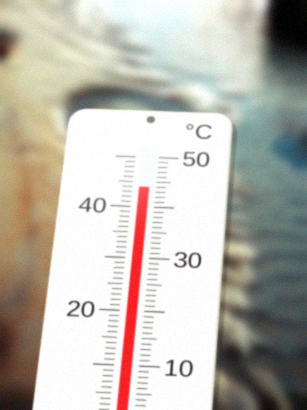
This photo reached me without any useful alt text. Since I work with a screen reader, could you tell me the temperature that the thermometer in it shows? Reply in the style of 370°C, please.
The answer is 44°C
